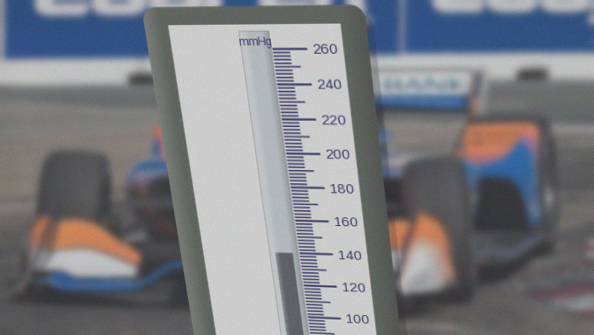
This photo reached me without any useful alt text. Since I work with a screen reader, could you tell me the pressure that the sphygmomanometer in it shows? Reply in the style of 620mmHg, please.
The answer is 140mmHg
